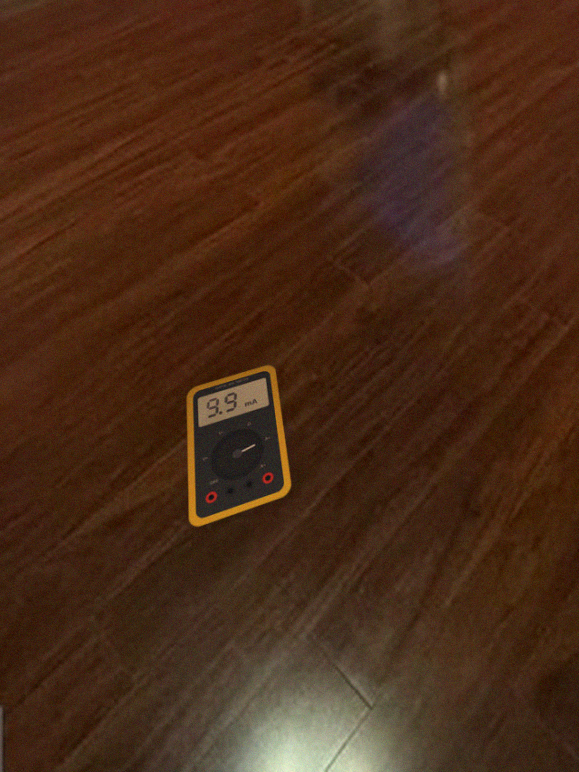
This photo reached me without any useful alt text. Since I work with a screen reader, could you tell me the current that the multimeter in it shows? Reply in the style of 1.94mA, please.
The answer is 9.9mA
